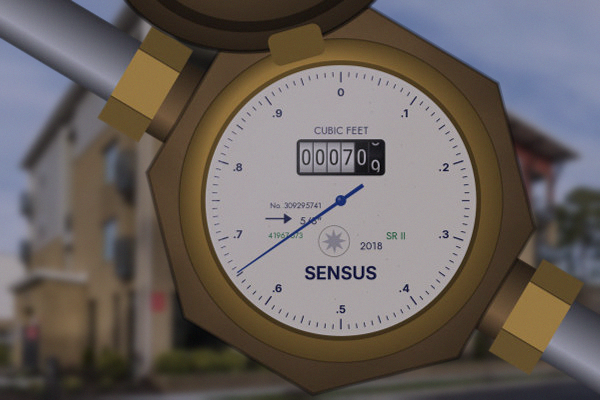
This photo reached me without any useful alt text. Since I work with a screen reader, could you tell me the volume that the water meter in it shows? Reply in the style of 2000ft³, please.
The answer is 708.65ft³
